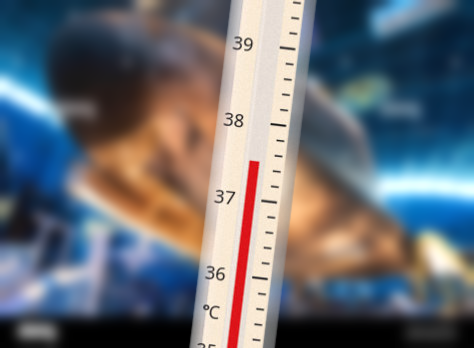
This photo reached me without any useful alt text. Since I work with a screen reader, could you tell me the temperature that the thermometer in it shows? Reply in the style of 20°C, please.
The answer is 37.5°C
